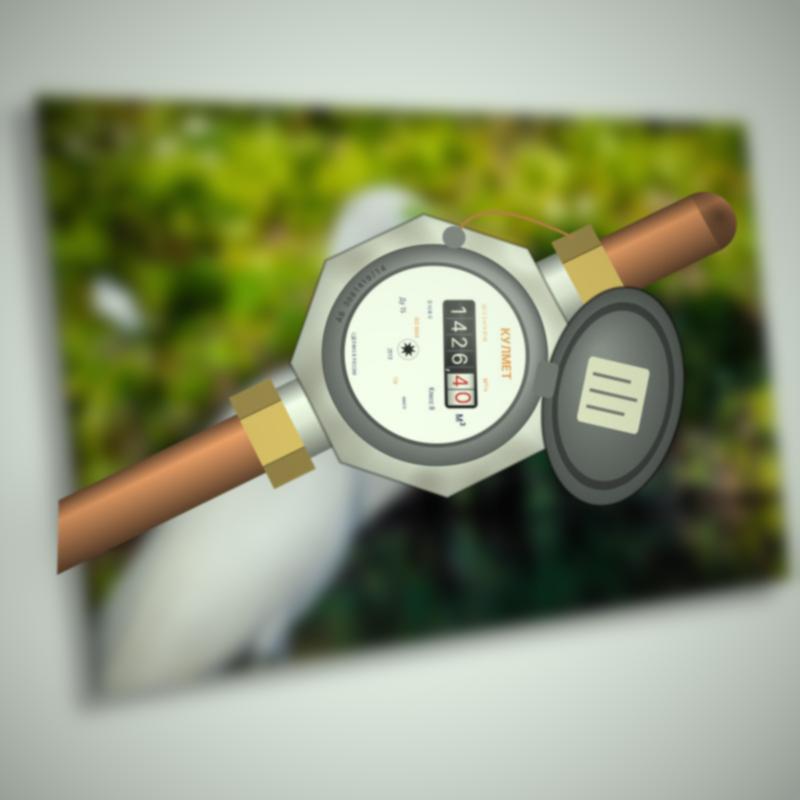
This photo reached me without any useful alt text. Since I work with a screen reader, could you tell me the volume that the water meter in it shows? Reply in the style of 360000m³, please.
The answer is 1426.40m³
